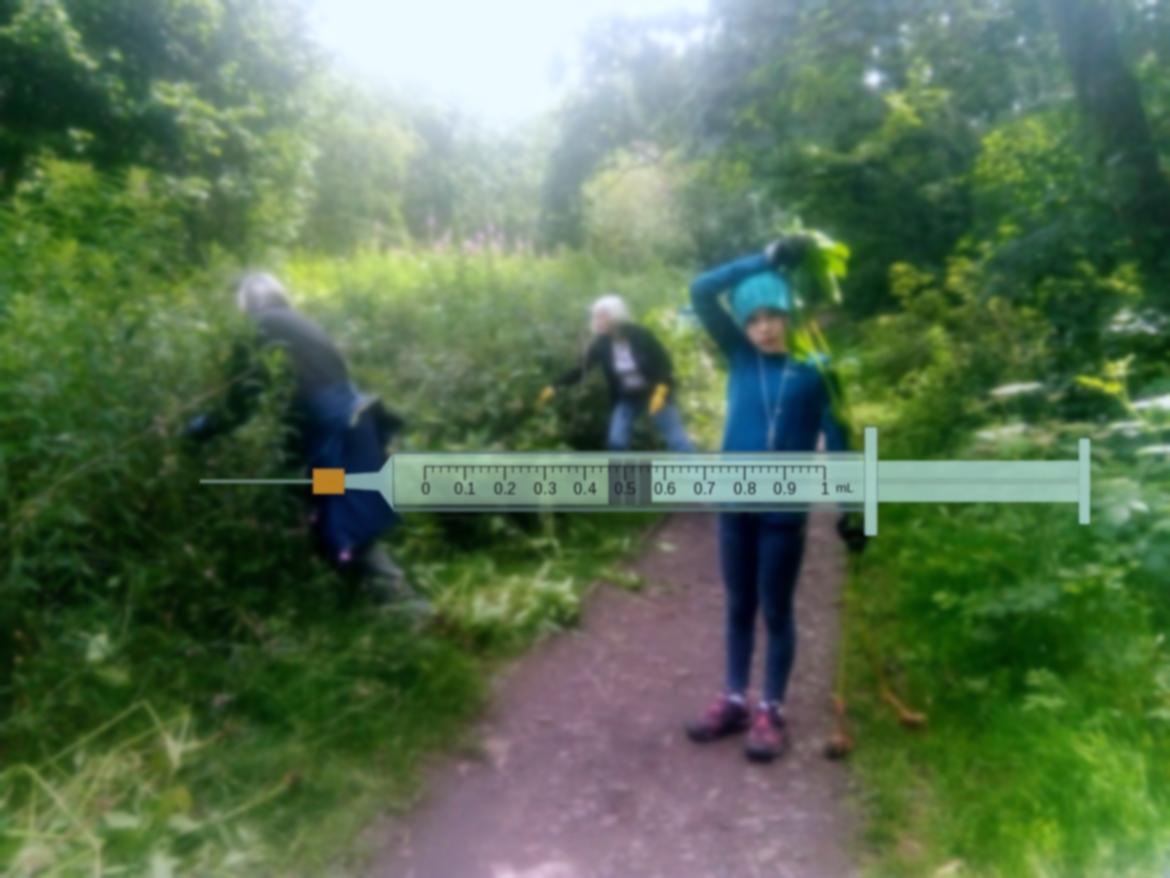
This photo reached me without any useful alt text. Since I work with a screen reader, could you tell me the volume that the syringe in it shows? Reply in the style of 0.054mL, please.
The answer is 0.46mL
